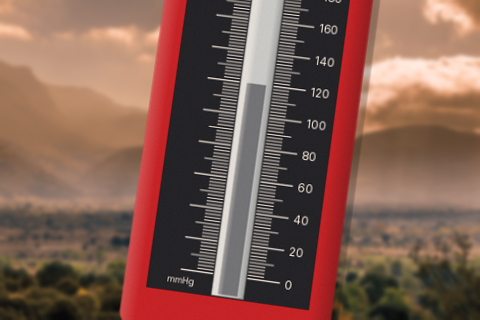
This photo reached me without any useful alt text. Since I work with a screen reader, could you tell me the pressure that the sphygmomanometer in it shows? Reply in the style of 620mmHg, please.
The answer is 120mmHg
